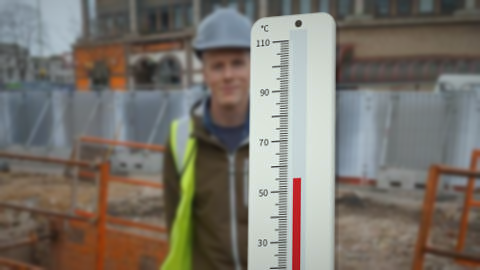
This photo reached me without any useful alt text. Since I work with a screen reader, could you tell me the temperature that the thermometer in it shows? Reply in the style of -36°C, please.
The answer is 55°C
